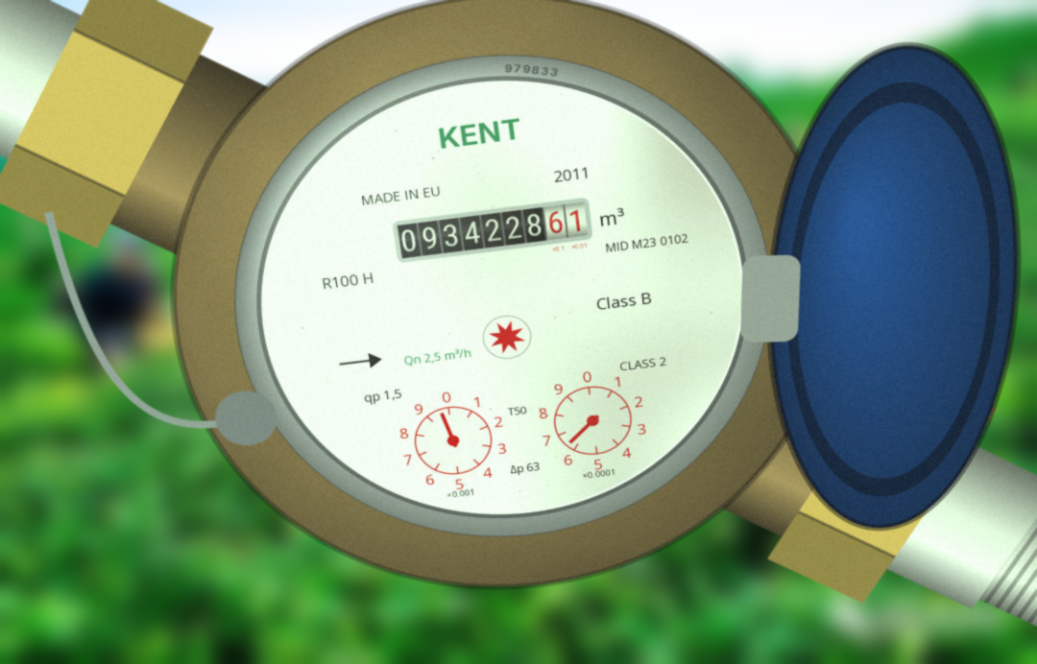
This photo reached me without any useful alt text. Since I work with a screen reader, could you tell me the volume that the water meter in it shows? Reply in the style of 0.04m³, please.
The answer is 934228.6096m³
